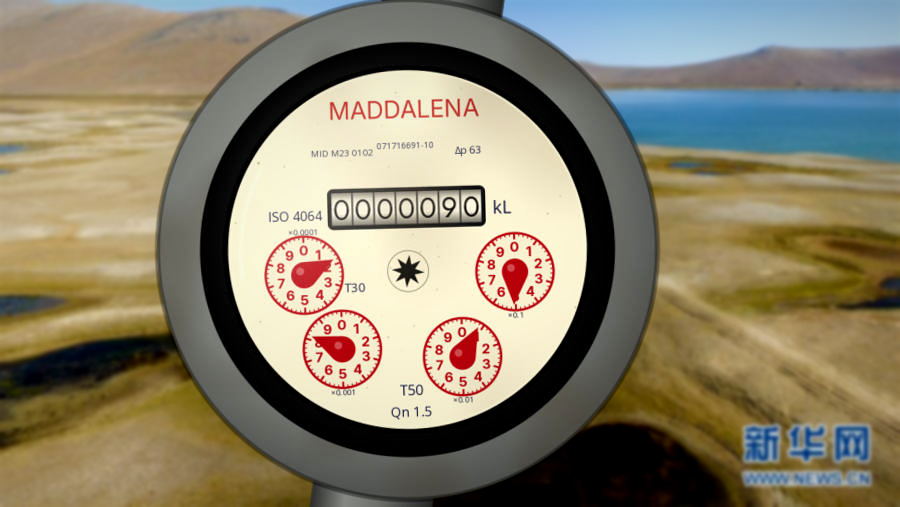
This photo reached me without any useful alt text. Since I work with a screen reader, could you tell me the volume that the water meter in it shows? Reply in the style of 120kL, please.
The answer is 90.5081kL
